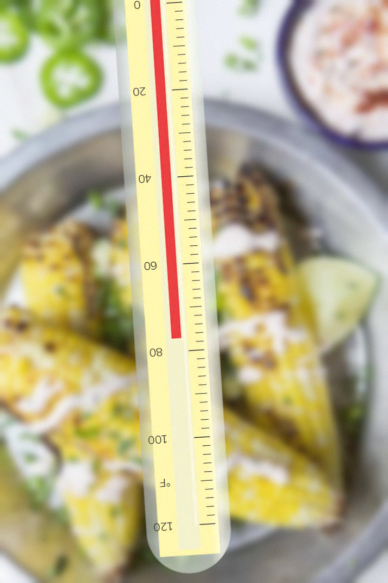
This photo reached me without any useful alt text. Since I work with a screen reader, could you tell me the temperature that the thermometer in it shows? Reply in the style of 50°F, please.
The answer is 77°F
